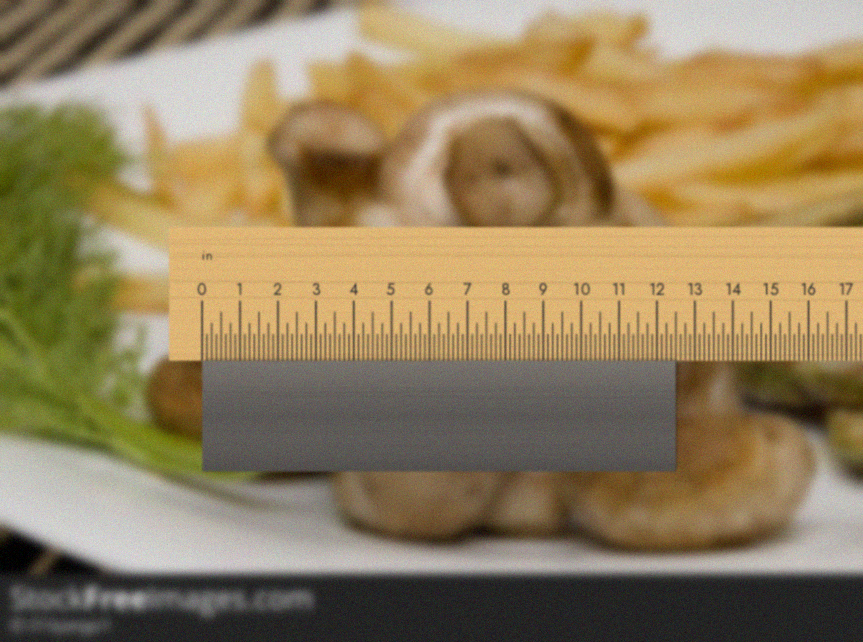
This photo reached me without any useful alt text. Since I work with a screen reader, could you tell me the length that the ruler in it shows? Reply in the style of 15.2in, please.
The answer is 12.5in
